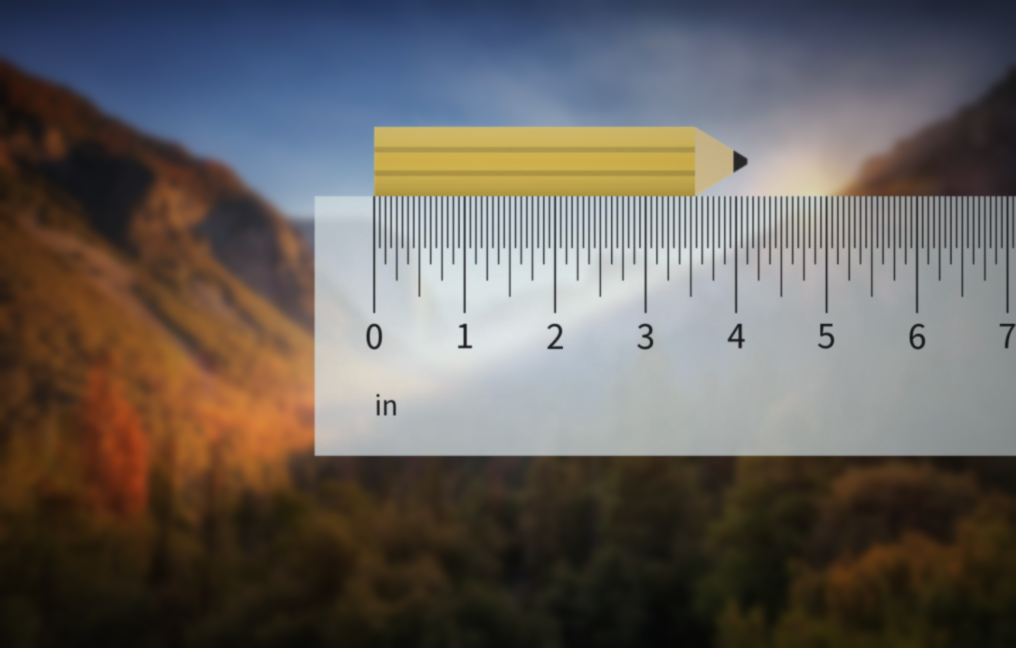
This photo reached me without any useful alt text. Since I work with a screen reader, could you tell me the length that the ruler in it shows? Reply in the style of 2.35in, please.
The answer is 4.125in
